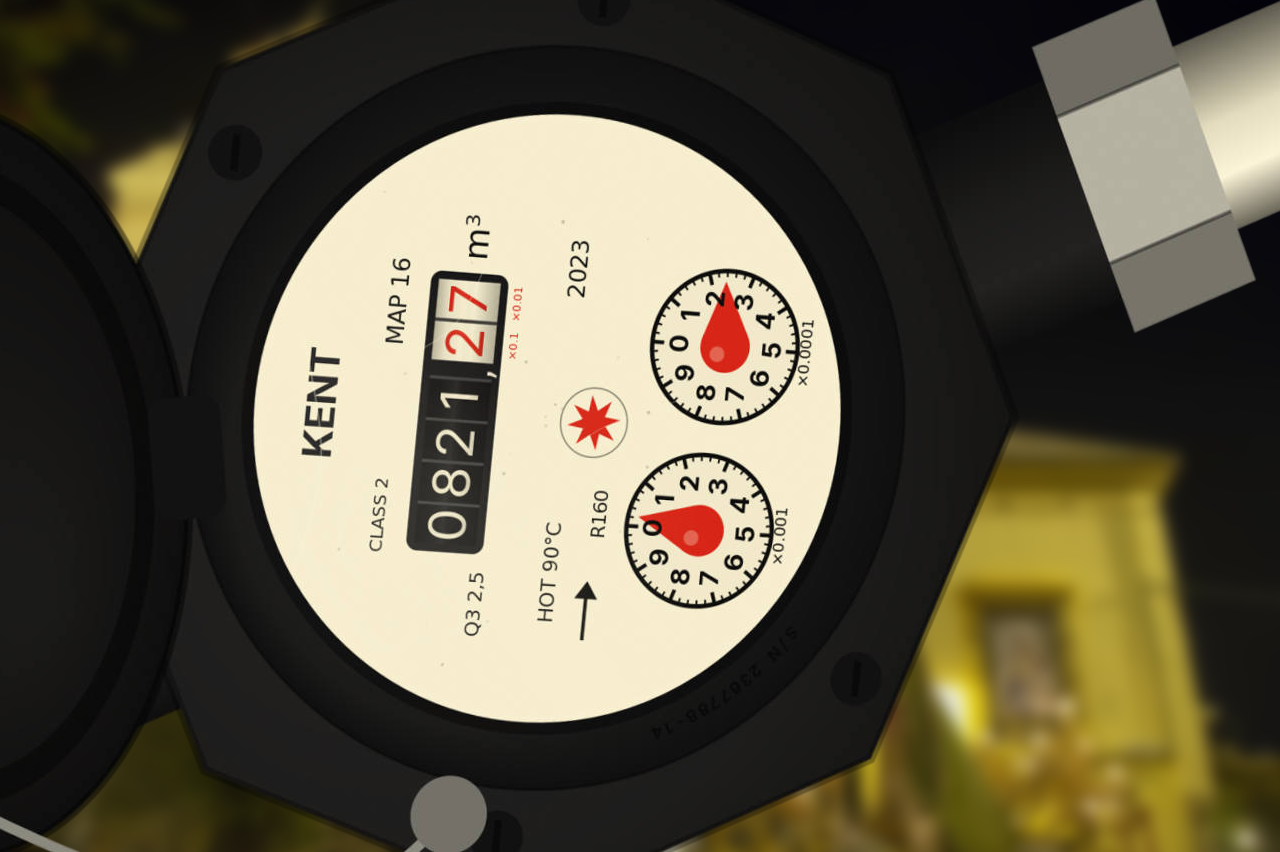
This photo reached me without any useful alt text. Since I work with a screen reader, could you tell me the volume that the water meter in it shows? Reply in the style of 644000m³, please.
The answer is 821.2702m³
